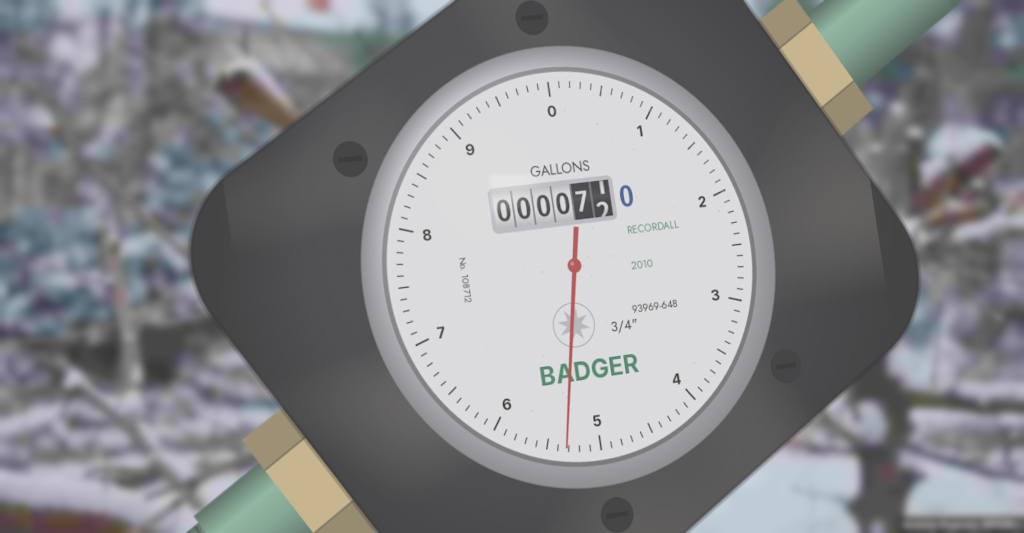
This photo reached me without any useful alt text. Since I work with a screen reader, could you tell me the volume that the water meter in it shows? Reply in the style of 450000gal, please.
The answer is 715.3gal
